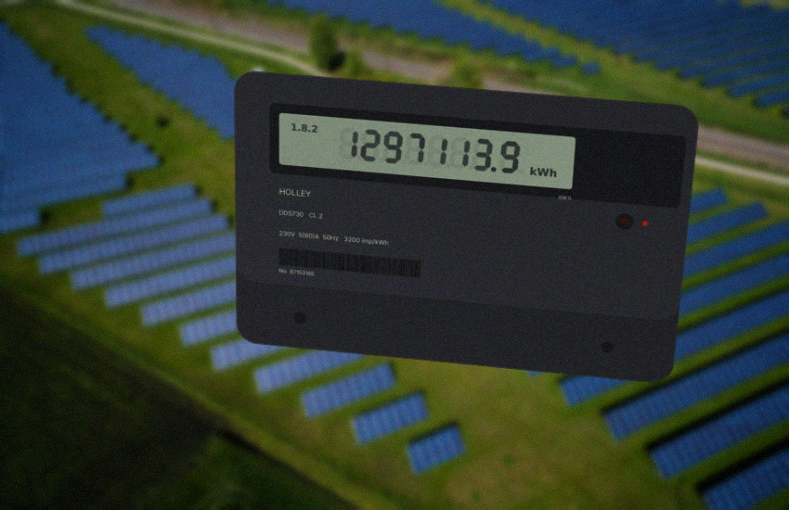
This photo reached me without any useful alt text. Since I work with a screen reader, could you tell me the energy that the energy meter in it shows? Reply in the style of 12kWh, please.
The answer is 1297113.9kWh
